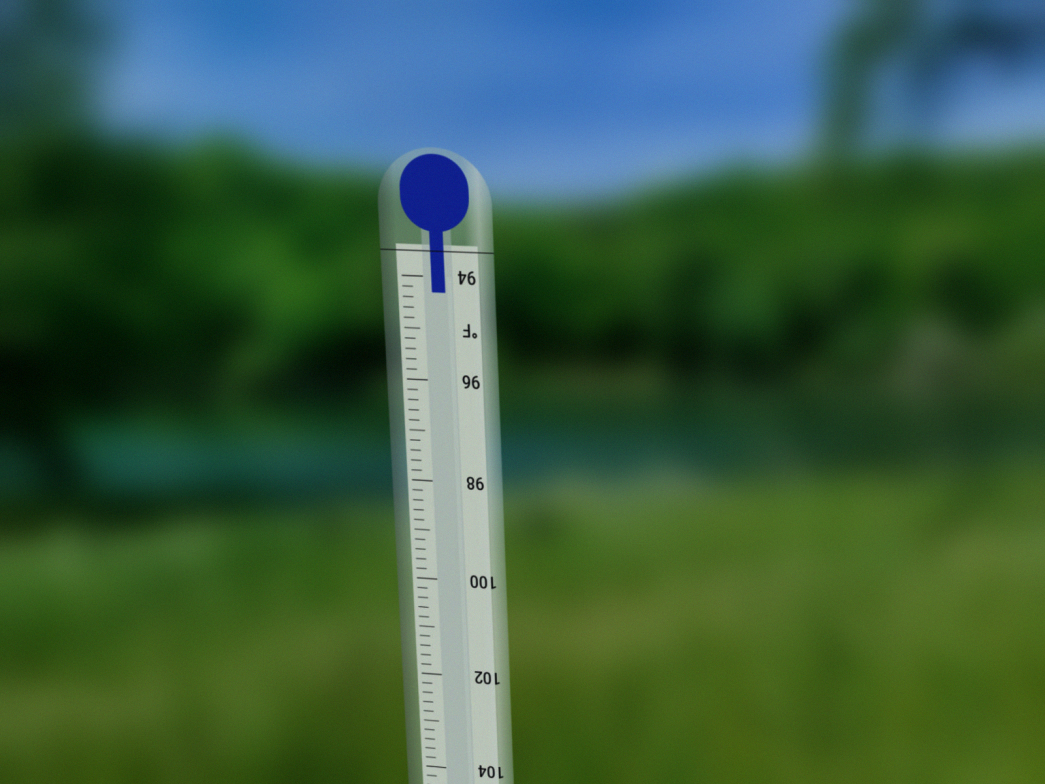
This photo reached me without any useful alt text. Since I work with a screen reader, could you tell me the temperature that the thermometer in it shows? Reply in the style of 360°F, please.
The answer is 94.3°F
